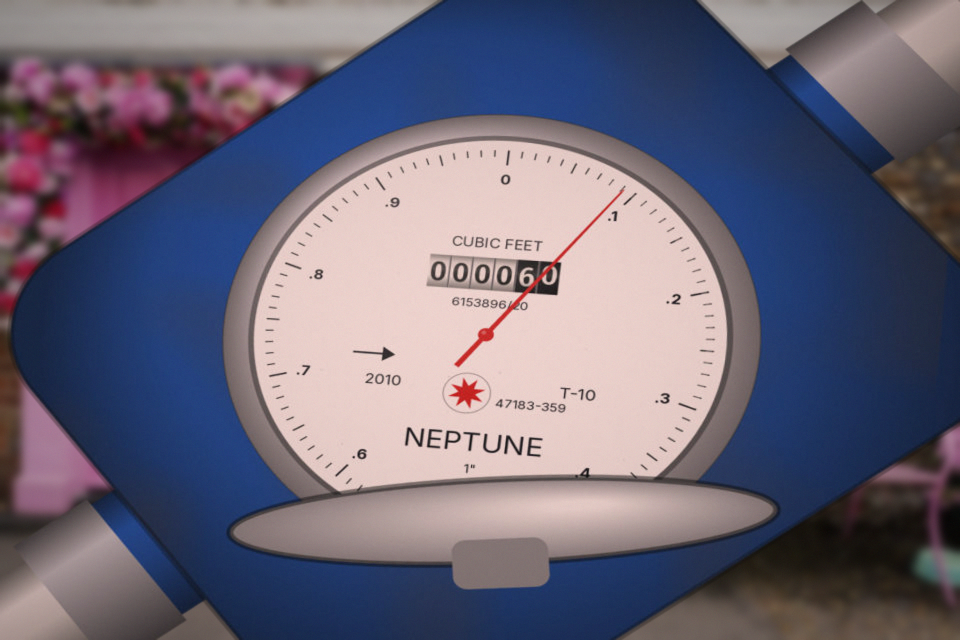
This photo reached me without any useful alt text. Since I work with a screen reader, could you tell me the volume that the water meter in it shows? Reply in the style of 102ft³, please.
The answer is 60.09ft³
